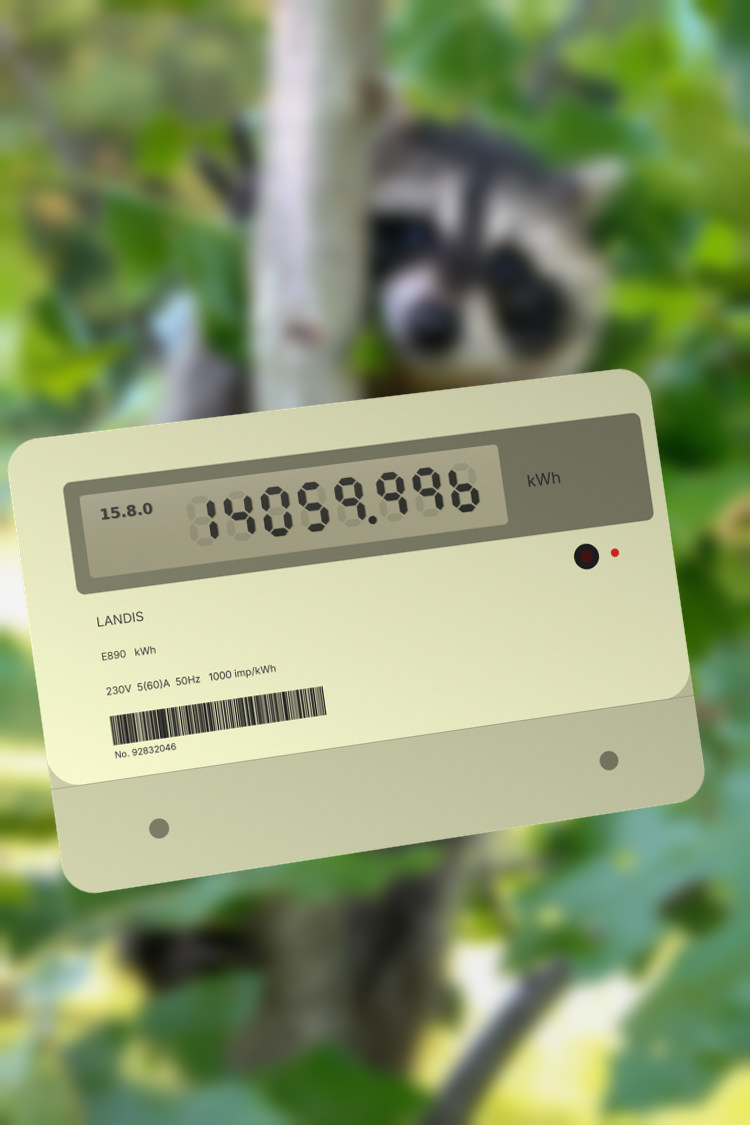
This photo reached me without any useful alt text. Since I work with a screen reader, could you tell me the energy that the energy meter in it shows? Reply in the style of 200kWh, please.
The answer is 14059.996kWh
